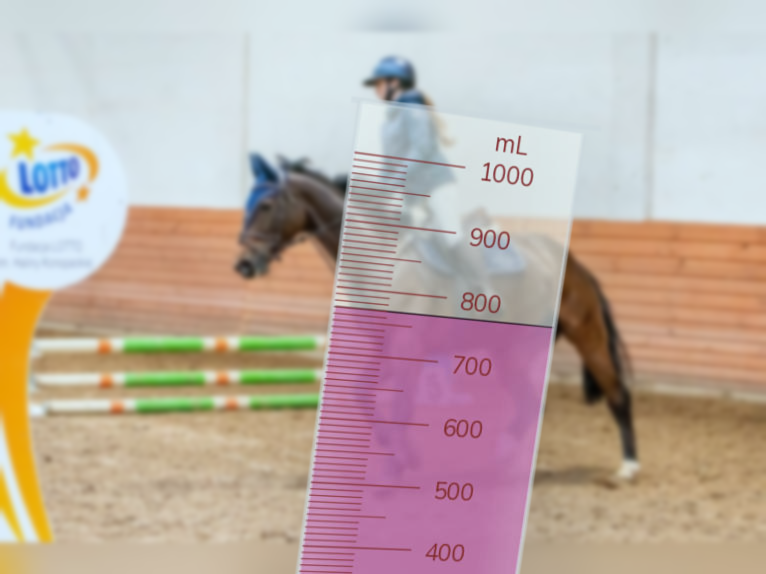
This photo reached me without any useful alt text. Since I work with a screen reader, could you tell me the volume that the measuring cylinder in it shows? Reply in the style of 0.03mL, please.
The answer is 770mL
